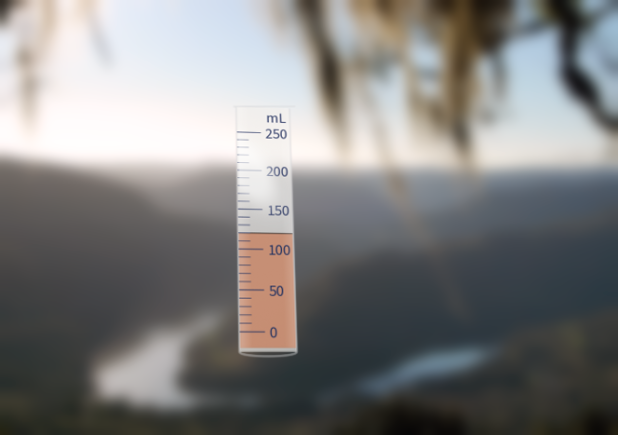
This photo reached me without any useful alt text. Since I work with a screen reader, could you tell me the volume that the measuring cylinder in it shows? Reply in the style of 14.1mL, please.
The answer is 120mL
